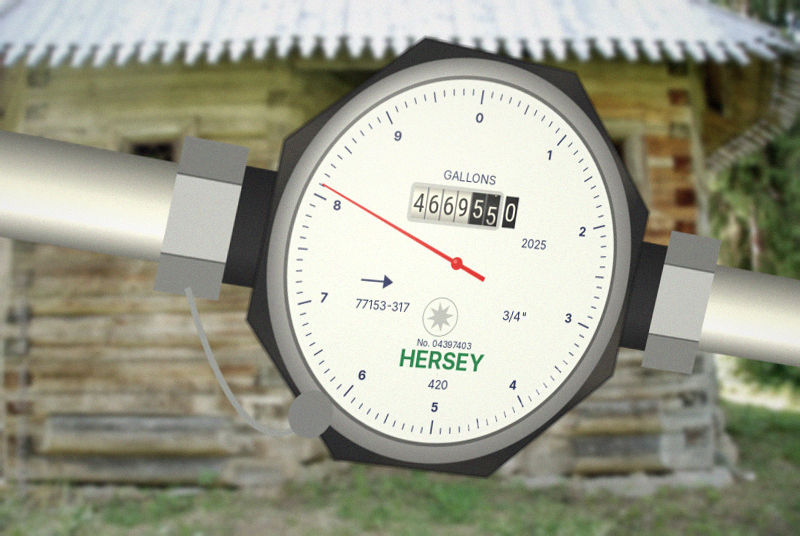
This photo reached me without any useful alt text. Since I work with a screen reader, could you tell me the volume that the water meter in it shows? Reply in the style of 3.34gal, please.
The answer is 4669548.1gal
